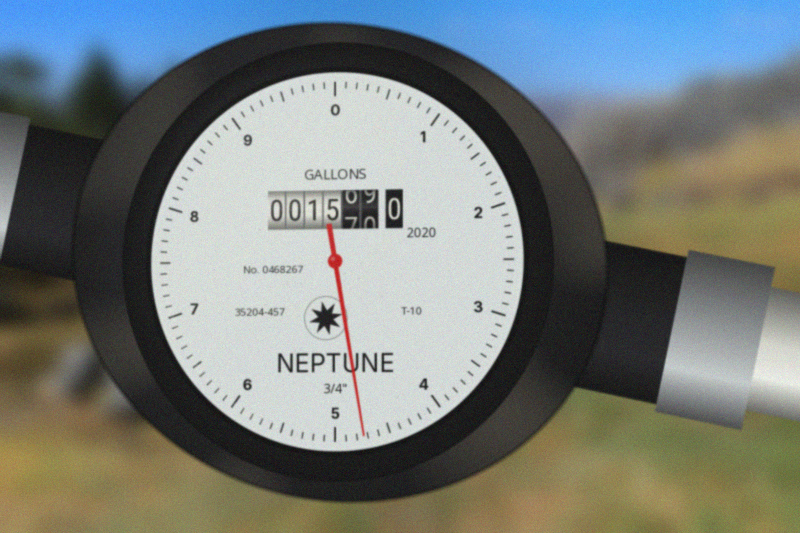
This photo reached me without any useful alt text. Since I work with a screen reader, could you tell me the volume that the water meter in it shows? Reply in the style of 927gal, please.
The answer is 15694.7gal
